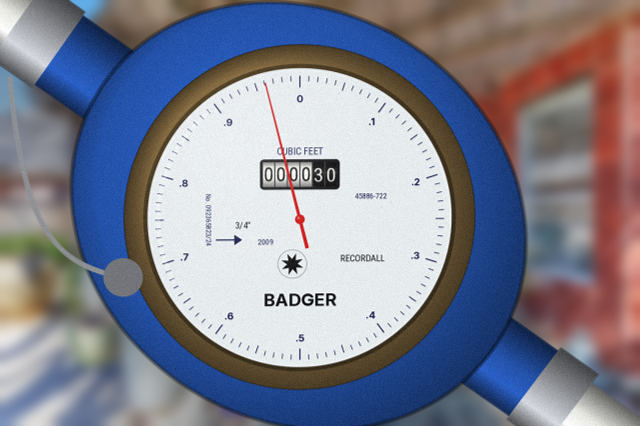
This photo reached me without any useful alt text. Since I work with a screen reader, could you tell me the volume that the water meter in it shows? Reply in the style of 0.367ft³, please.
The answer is 29.96ft³
